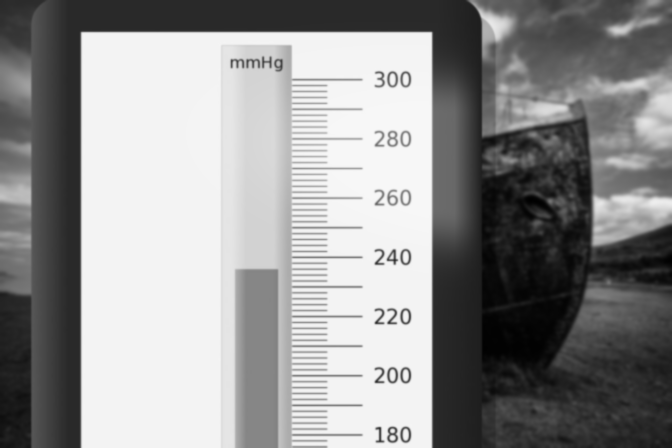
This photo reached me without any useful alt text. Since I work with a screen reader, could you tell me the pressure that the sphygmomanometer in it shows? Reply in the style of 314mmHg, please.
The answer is 236mmHg
